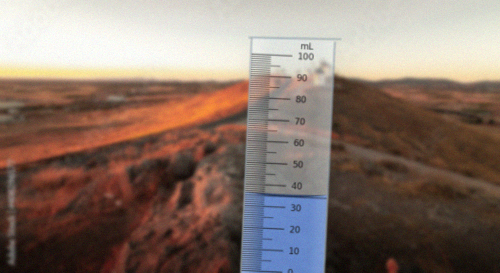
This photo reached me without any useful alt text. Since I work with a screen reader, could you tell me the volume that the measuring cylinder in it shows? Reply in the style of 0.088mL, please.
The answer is 35mL
